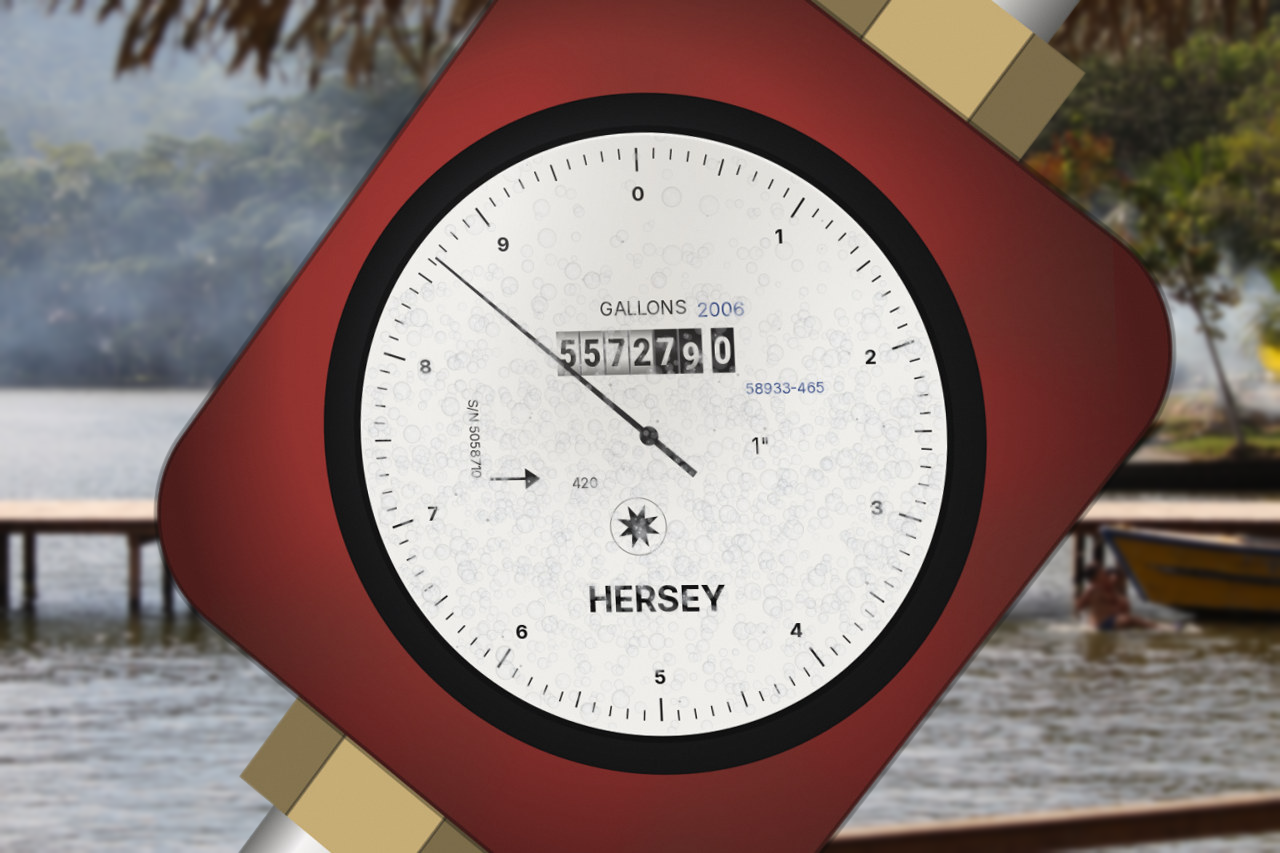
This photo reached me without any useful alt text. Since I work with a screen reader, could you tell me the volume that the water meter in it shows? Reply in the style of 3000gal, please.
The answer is 5572788.6gal
